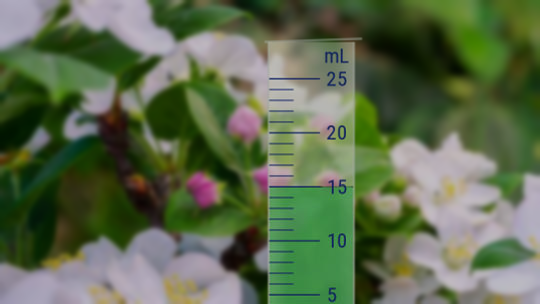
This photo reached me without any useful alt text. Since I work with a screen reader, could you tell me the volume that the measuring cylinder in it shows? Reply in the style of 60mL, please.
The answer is 15mL
